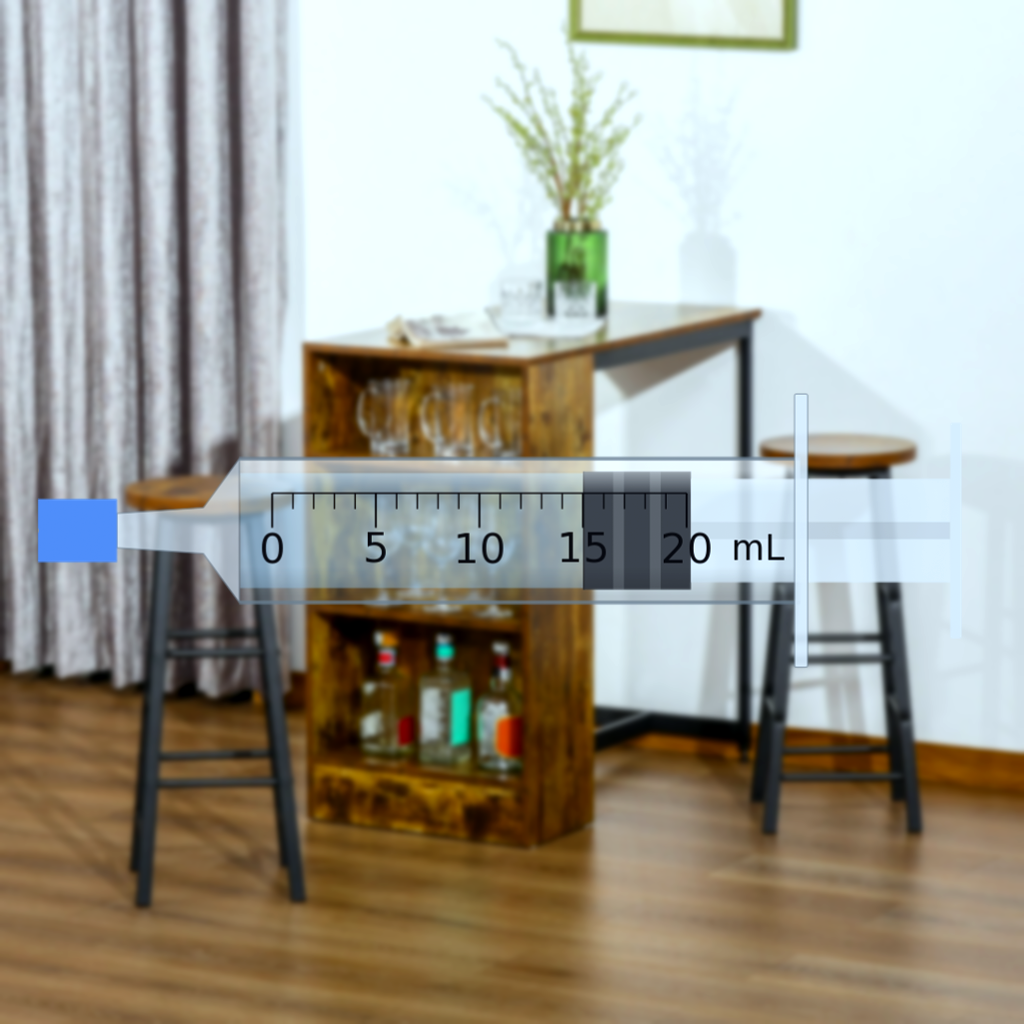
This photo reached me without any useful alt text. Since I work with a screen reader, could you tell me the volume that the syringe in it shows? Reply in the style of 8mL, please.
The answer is 15mL
